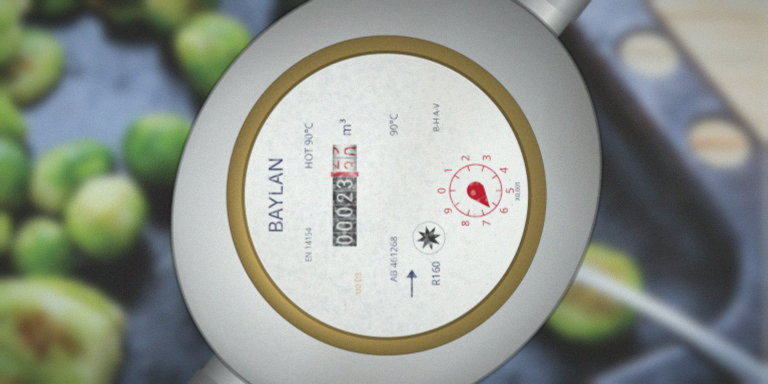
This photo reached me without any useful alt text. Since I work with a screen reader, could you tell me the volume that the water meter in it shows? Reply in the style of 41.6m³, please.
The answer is 23.296m³
